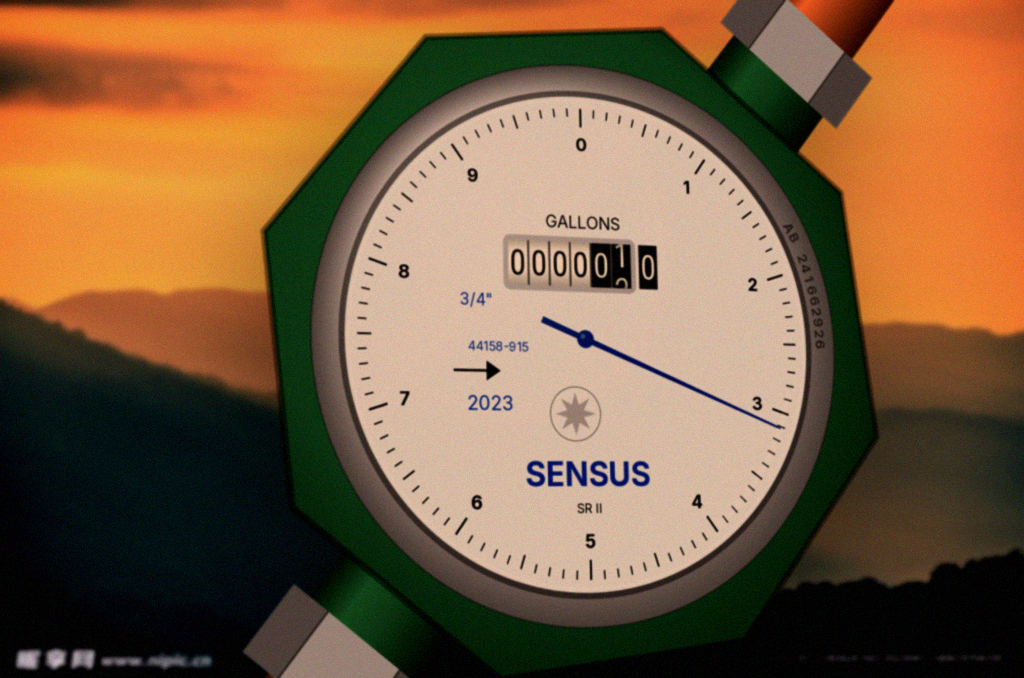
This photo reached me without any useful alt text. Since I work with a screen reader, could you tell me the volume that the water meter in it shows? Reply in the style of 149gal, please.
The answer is 13.1gal
